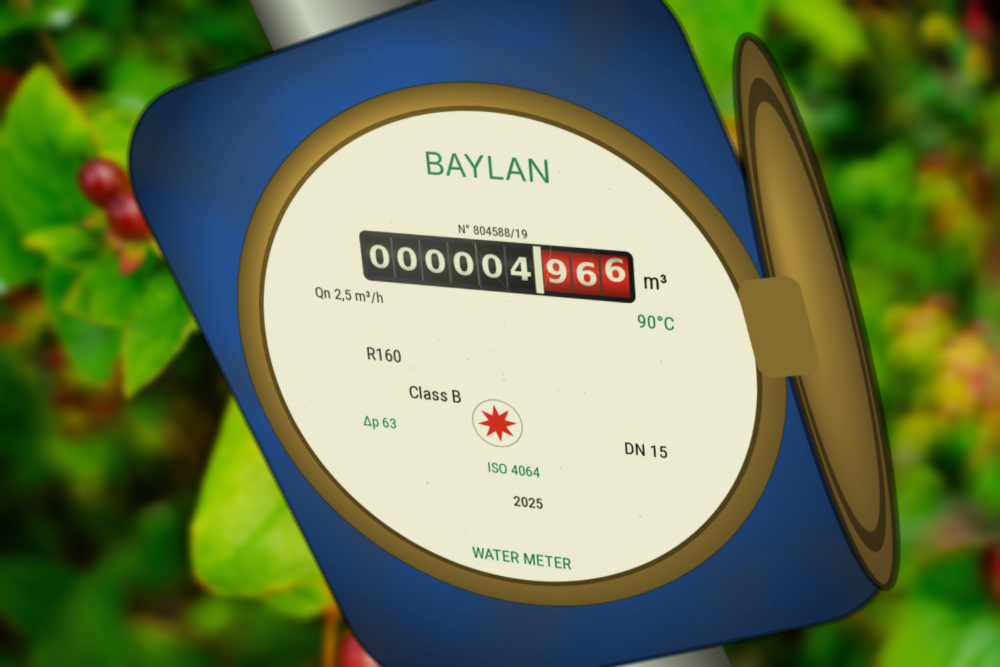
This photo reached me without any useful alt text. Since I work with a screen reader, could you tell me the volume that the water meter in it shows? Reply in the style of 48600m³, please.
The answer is 4.966m³
